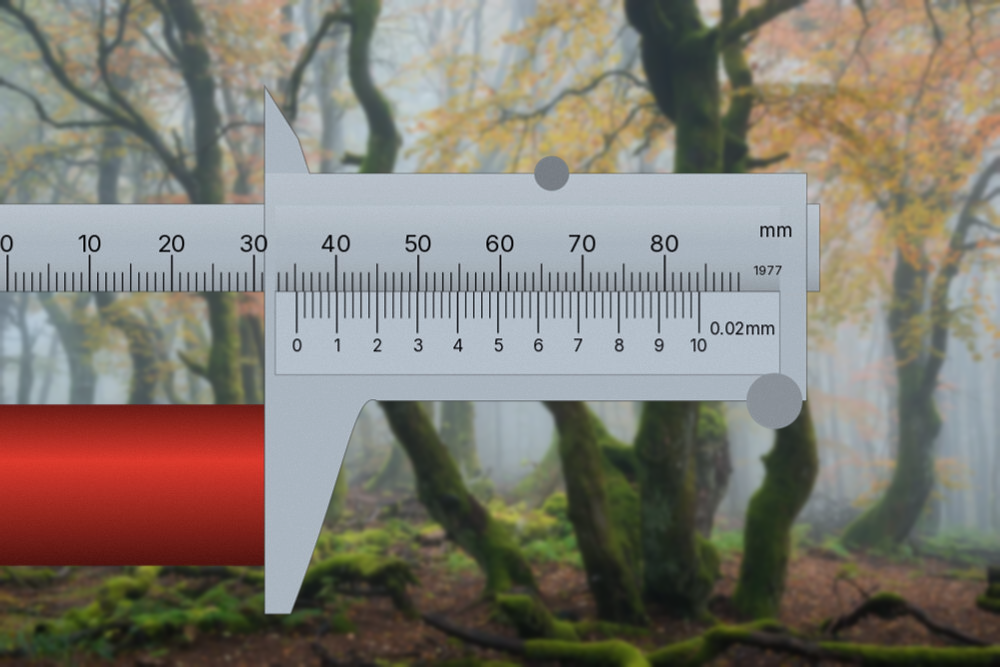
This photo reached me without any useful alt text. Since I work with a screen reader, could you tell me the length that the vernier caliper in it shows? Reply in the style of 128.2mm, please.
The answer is 35.2mm
